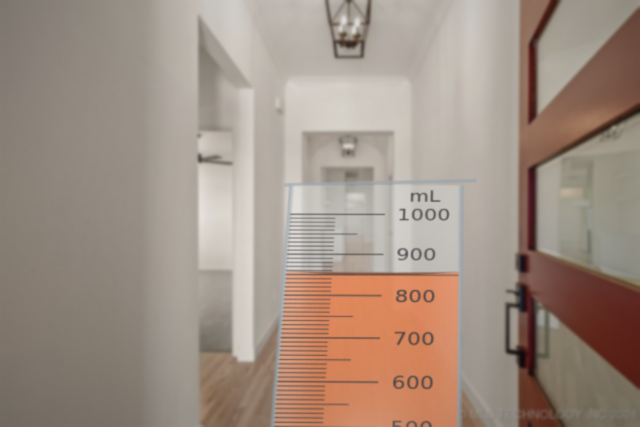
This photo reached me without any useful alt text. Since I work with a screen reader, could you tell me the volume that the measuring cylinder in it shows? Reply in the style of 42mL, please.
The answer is 850mL
